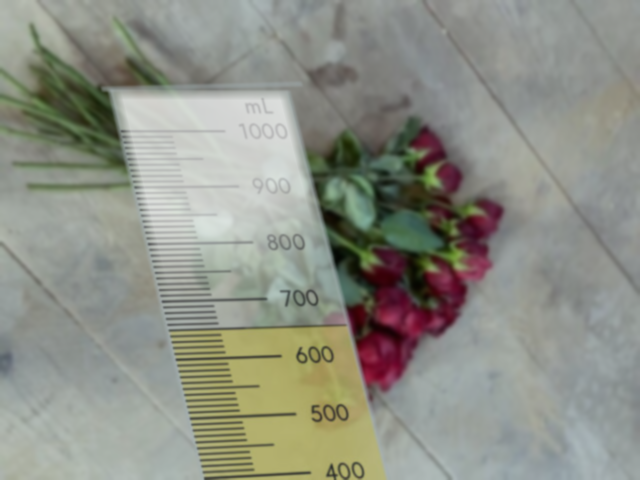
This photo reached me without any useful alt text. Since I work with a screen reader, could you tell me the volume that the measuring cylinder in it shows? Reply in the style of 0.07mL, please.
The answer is 650mL
